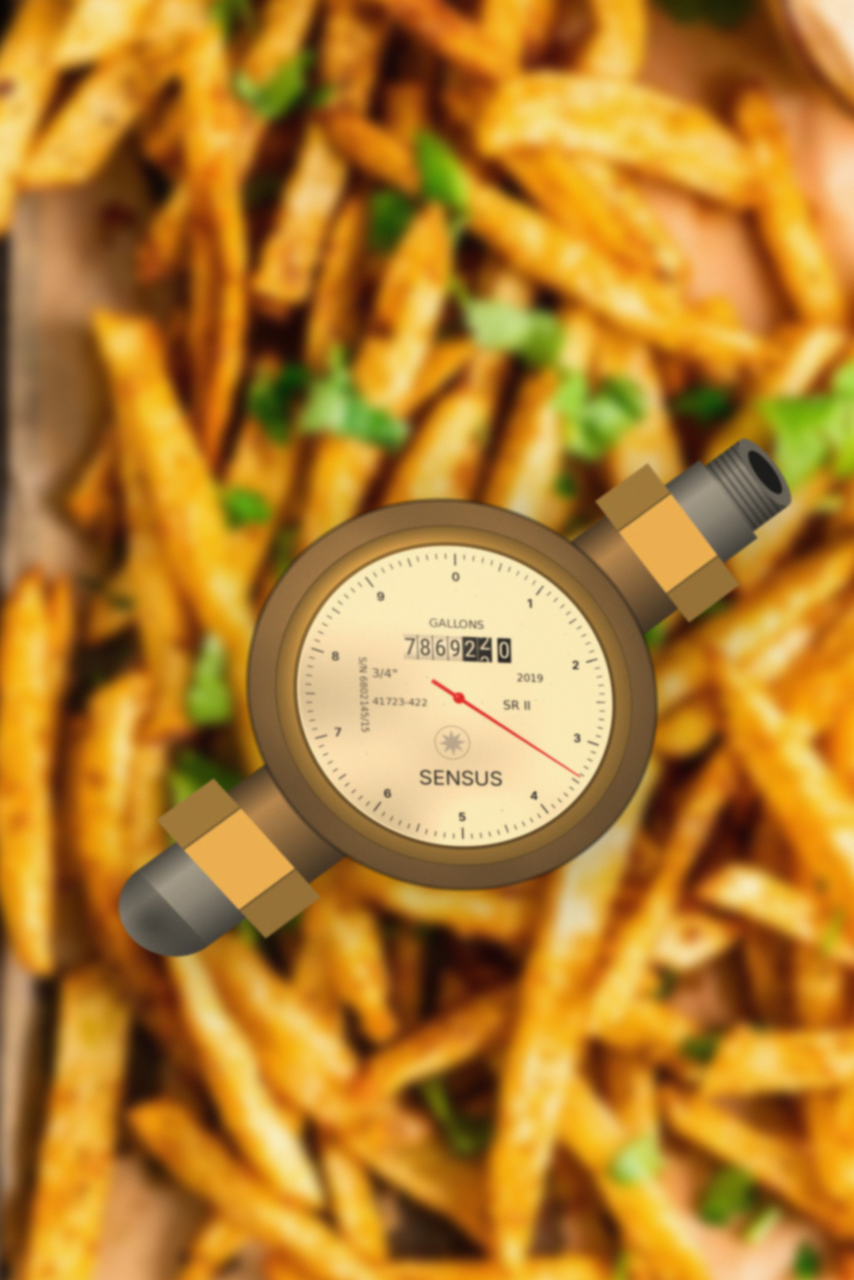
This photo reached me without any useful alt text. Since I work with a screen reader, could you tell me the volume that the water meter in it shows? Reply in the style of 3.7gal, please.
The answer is 7869223.4gal
